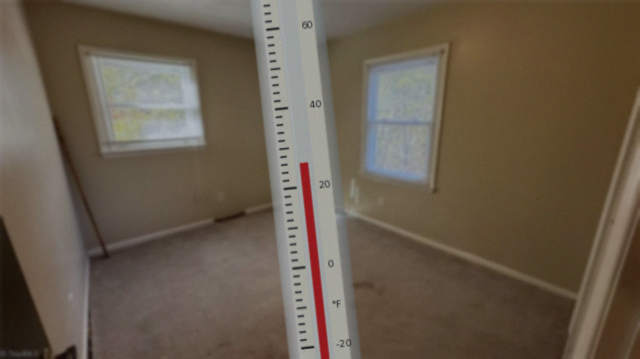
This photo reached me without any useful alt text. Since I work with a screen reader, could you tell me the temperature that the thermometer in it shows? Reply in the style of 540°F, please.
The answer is 26°F
